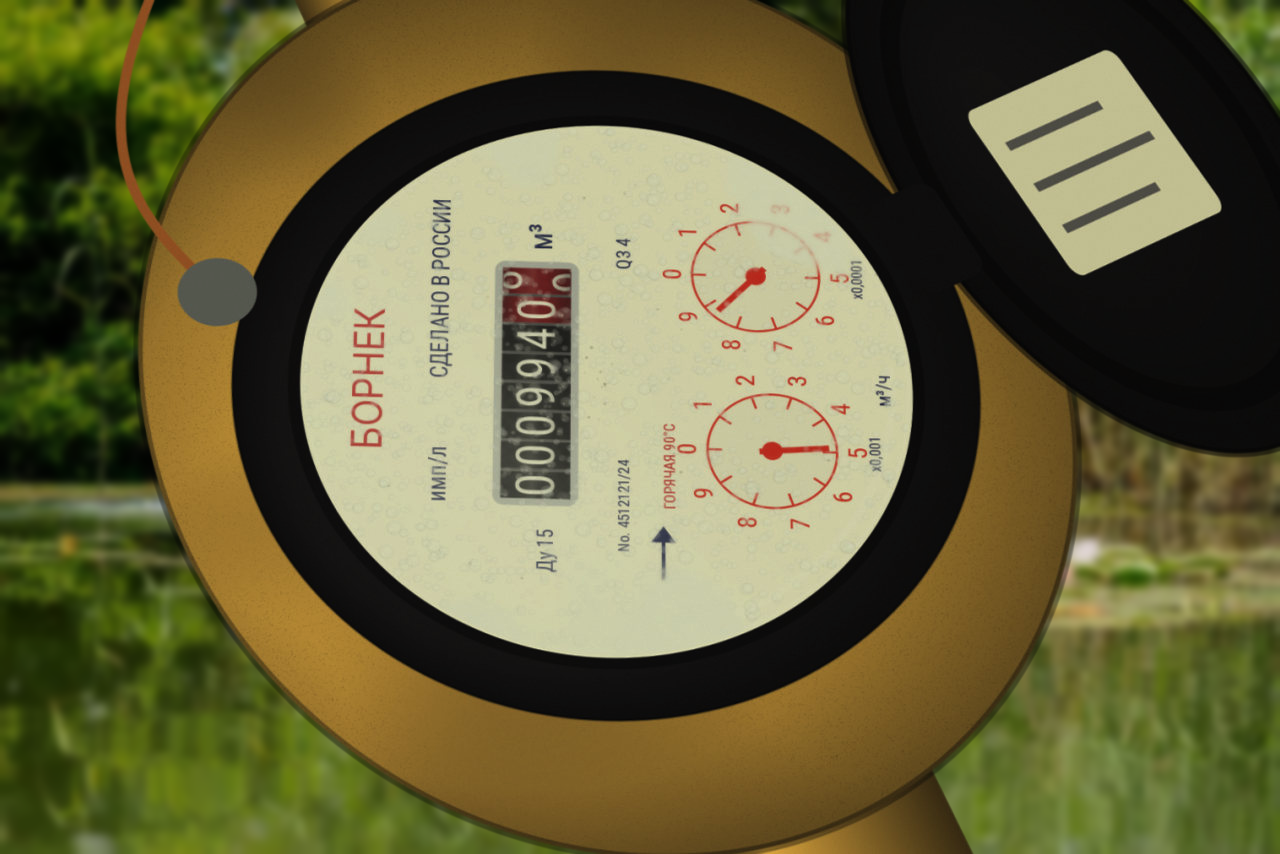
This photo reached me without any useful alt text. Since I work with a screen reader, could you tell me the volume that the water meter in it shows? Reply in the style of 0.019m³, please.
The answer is 994.0848m³
